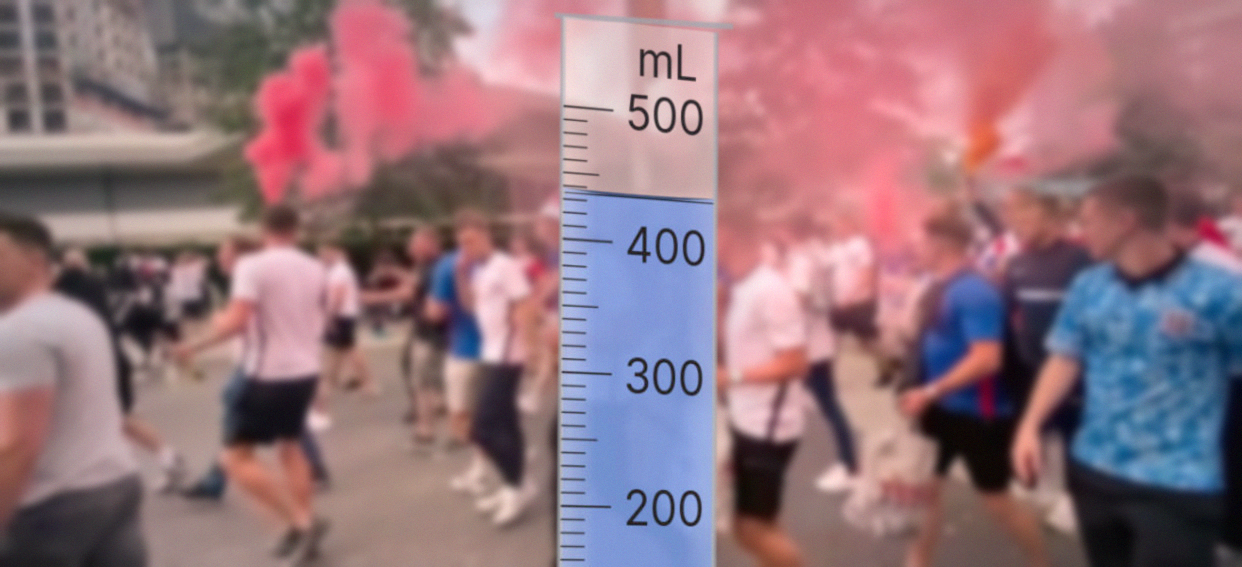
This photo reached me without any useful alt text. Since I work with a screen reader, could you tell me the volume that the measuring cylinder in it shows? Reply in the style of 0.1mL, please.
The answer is 435mL
